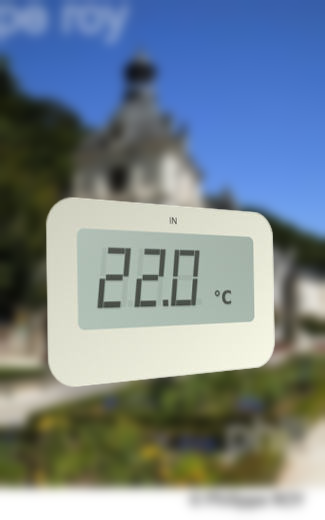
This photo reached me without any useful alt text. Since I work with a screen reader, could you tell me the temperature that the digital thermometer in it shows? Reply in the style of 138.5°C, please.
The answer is 22.0°C
